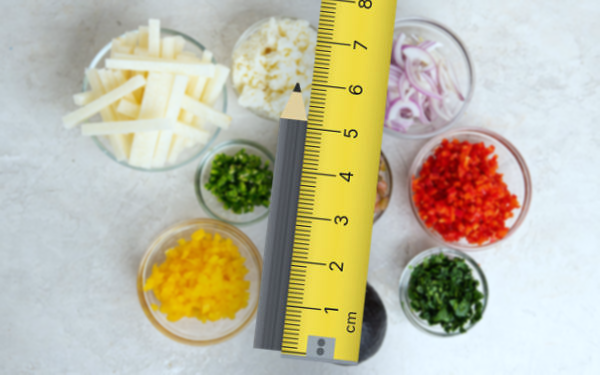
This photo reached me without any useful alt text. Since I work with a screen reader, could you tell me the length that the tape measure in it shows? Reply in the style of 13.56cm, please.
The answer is 6cm
